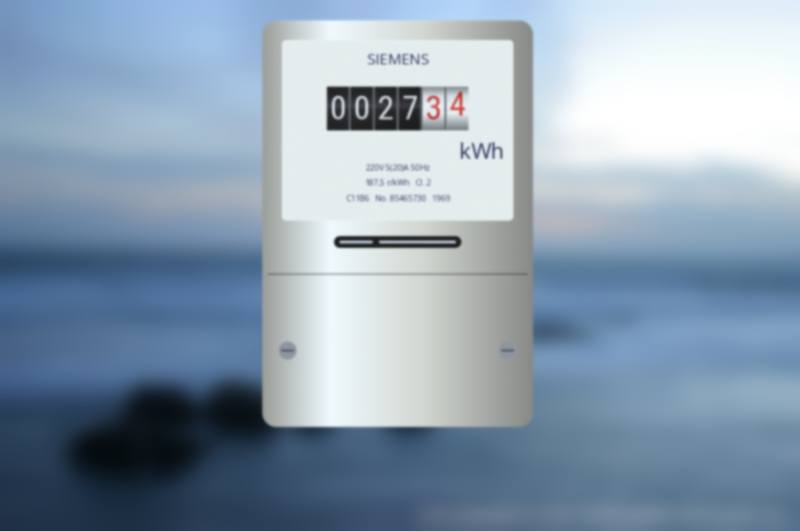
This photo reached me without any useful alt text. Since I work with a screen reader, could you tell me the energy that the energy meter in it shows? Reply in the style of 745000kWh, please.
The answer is 27.34kWh
